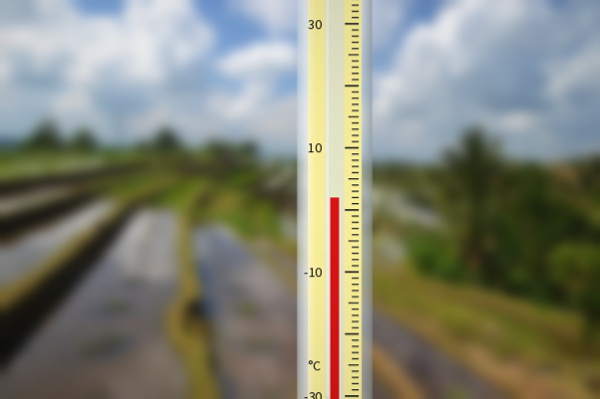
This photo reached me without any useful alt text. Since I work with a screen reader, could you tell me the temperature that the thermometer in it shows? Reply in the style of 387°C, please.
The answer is 2°C
